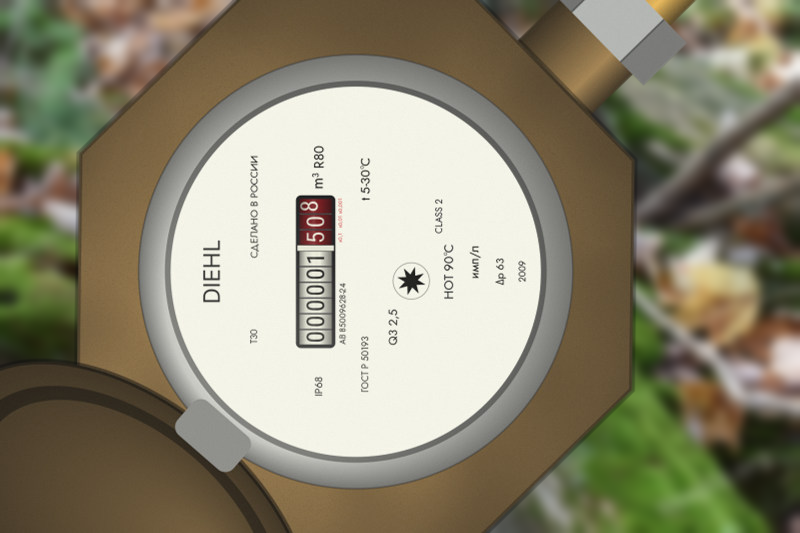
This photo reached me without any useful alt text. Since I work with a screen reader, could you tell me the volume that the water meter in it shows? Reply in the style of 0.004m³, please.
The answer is 1.508m³
